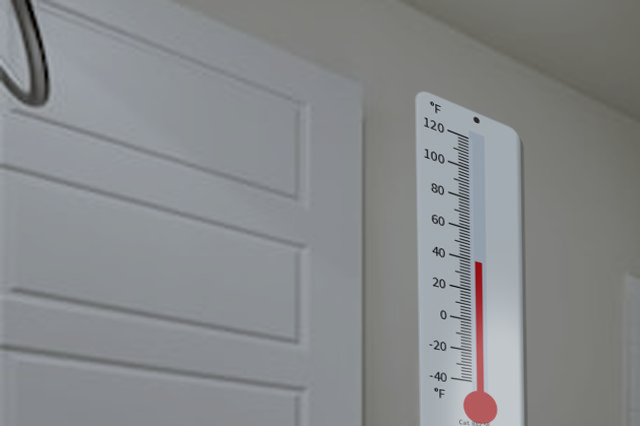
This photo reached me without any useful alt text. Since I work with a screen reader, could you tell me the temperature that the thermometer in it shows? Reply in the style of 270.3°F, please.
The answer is 40°F
